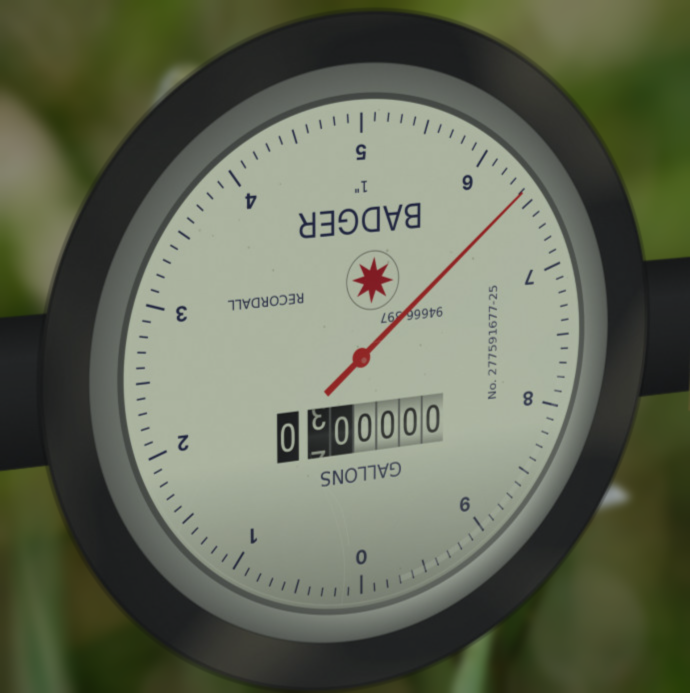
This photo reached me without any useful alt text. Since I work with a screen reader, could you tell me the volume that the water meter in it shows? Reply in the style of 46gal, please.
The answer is 26.4gal
